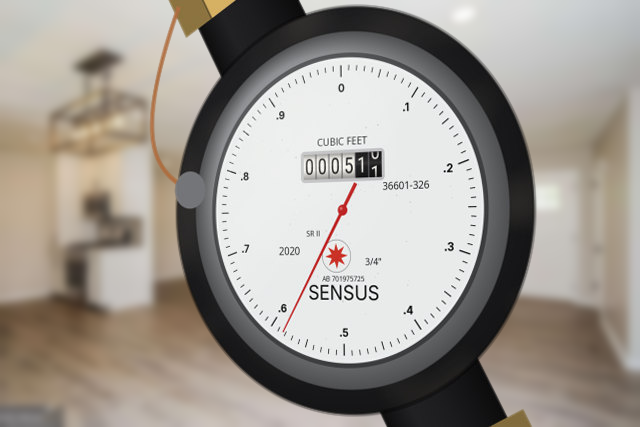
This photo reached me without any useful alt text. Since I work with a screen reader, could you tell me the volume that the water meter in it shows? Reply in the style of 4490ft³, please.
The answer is 510.58ft³
